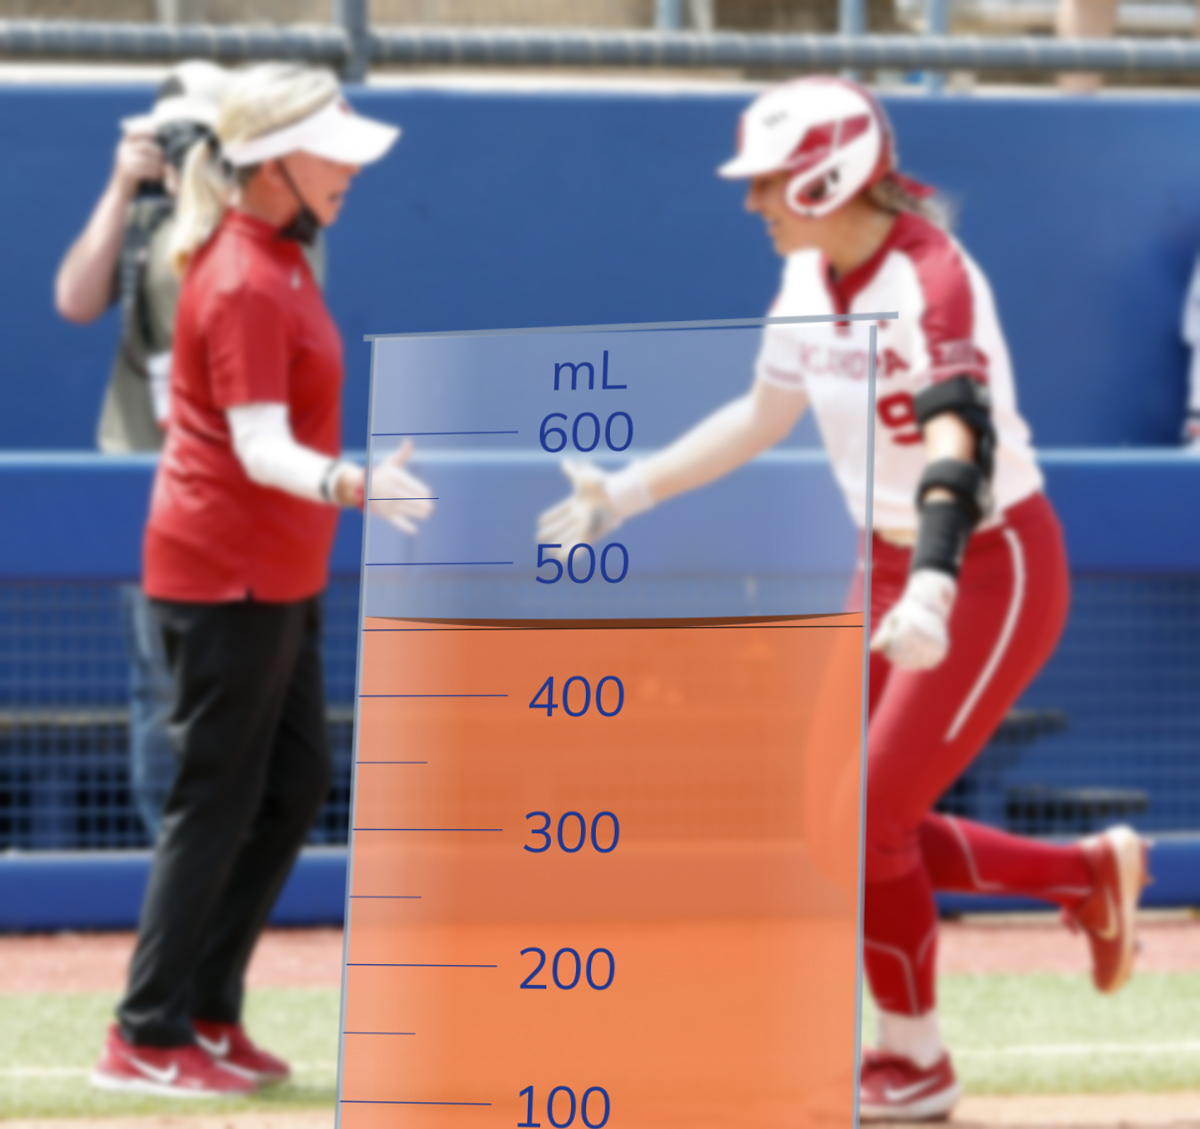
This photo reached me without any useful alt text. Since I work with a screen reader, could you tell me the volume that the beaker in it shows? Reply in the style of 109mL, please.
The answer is 450mL
